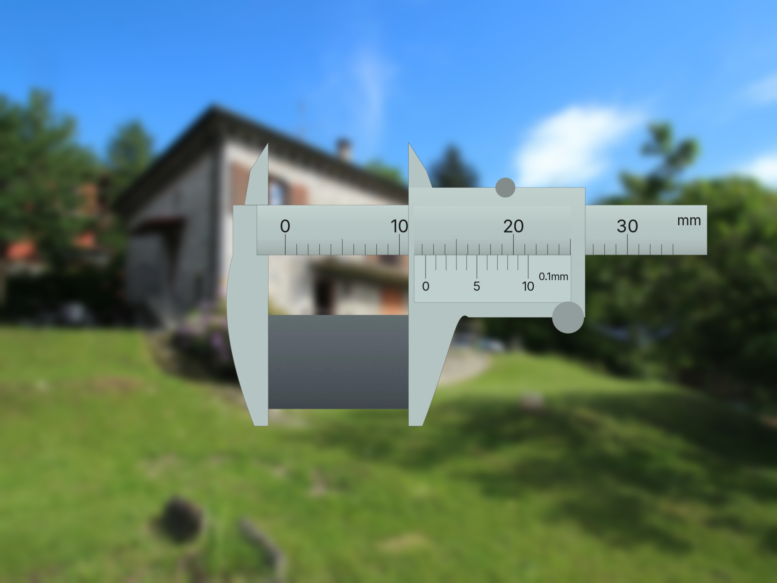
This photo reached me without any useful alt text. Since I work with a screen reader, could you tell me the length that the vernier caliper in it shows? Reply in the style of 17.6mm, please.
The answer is 12.3mm
